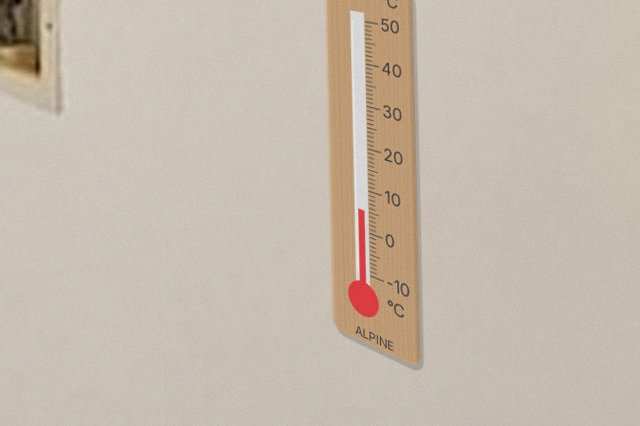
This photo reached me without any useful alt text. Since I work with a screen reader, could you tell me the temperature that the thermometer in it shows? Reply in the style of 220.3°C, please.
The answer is 5°C
